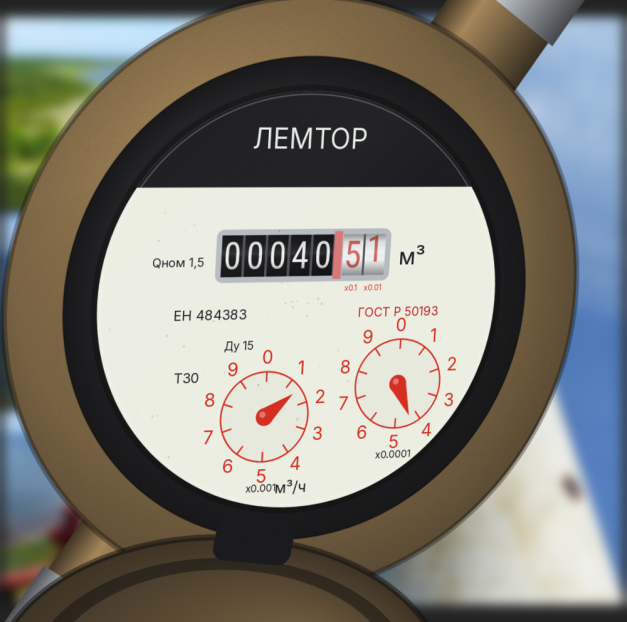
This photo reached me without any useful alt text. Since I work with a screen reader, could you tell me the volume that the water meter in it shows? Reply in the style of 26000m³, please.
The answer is 40.5114m³
